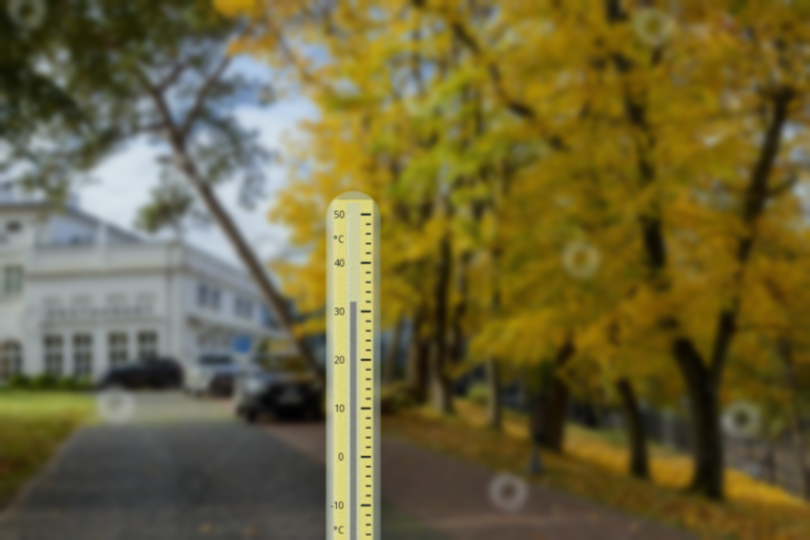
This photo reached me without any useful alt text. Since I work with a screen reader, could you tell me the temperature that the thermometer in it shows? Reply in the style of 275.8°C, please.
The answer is 32°C
